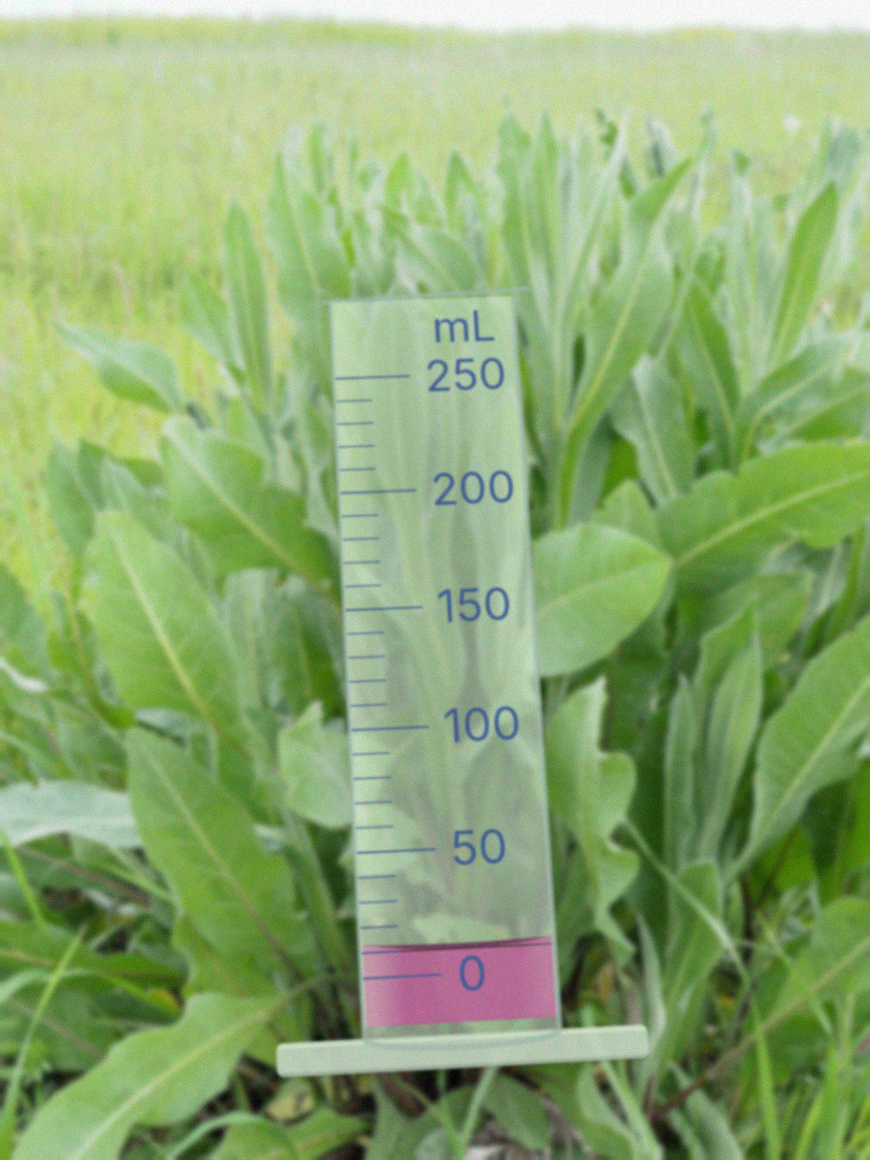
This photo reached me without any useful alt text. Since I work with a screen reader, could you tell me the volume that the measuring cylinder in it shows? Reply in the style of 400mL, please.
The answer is 10mL
